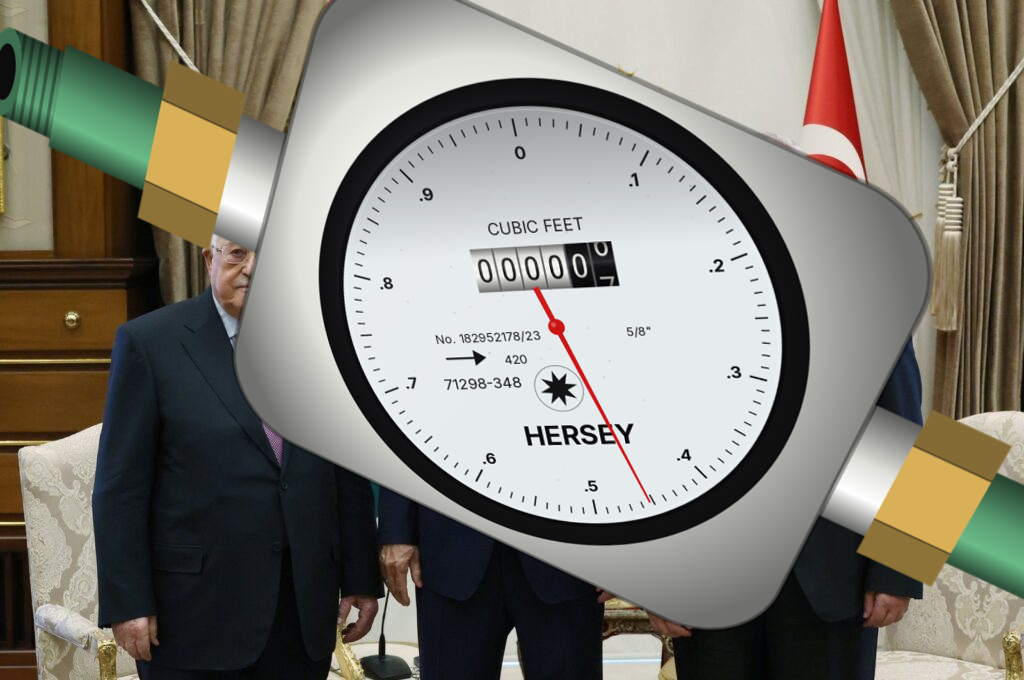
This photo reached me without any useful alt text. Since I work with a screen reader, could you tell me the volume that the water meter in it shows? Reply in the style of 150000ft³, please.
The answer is 6.45ft³
